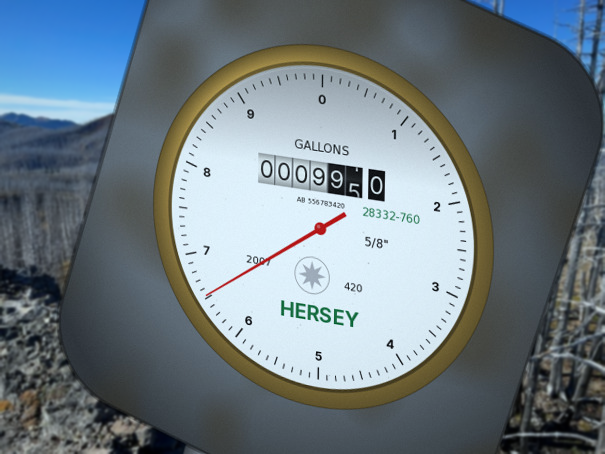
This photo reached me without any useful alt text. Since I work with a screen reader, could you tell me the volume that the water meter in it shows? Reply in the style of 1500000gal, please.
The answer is 9946.5gal
